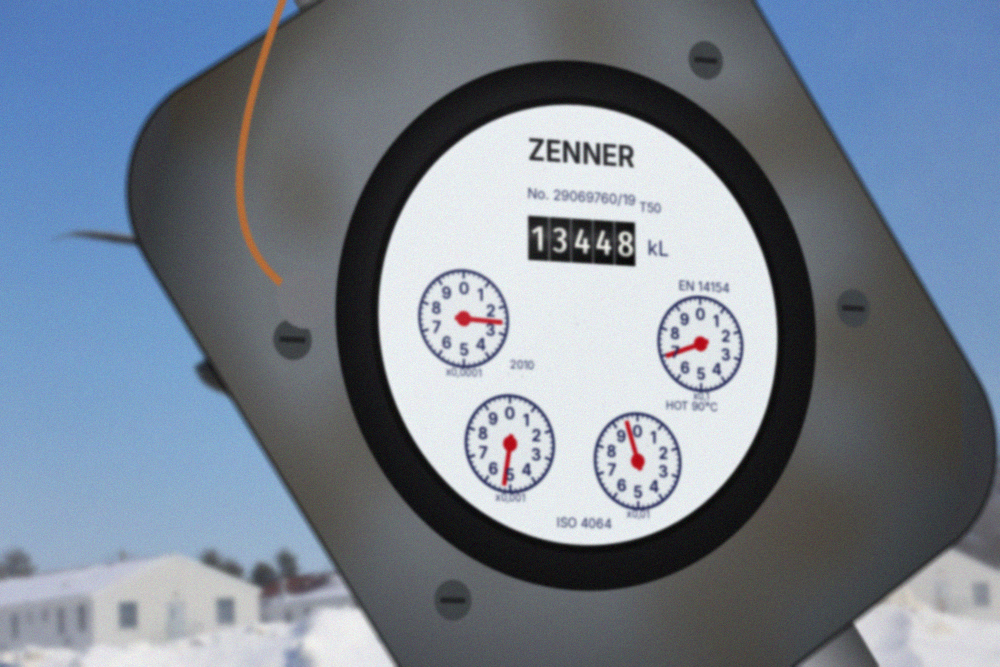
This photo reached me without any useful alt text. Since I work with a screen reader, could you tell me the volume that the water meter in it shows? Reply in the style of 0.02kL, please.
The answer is 13448.6952kL
